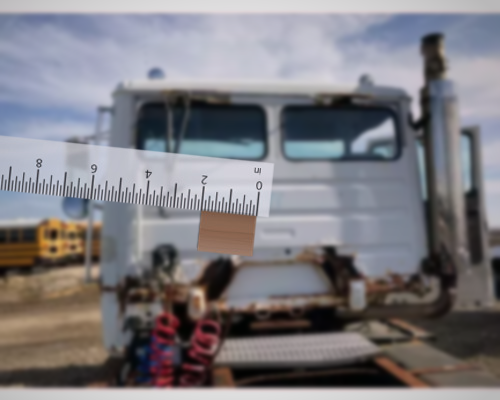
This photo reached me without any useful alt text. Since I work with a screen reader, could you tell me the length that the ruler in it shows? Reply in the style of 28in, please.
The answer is 2in
